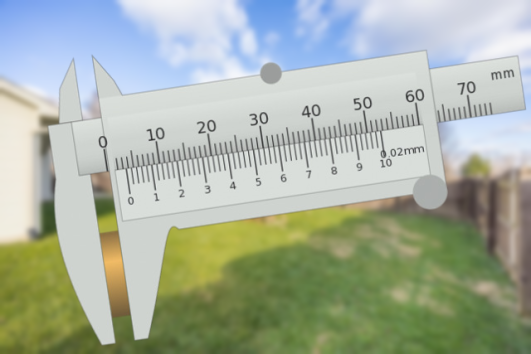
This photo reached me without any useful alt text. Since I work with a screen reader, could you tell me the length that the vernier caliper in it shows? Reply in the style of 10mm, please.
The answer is 3.6mm
